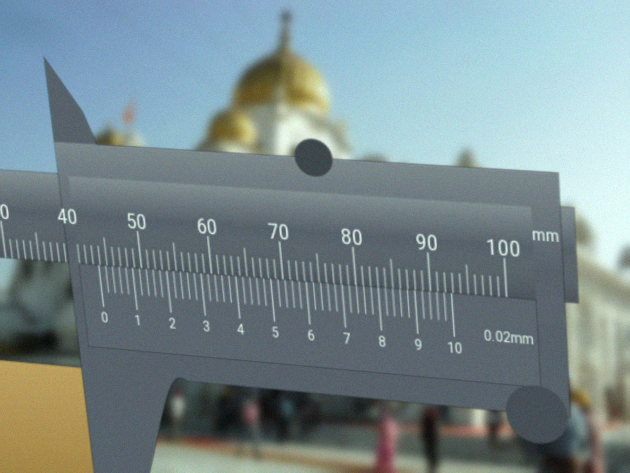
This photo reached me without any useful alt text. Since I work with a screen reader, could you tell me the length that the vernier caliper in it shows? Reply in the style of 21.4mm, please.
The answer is 43.8mm
